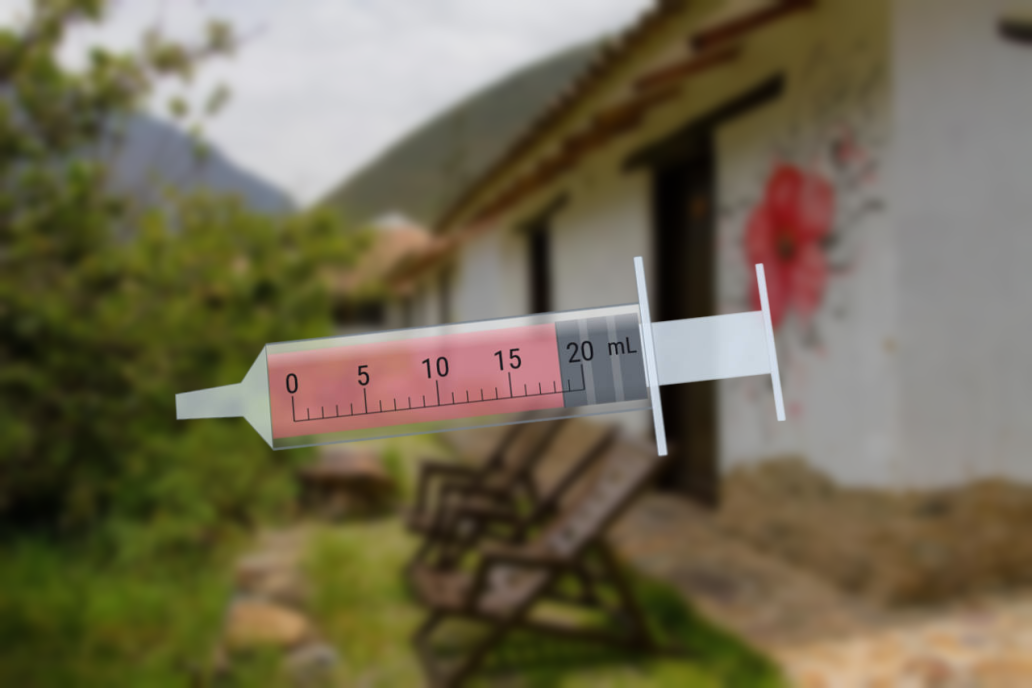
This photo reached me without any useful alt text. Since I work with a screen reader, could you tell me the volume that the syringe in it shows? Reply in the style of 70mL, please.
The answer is 18.5mL
